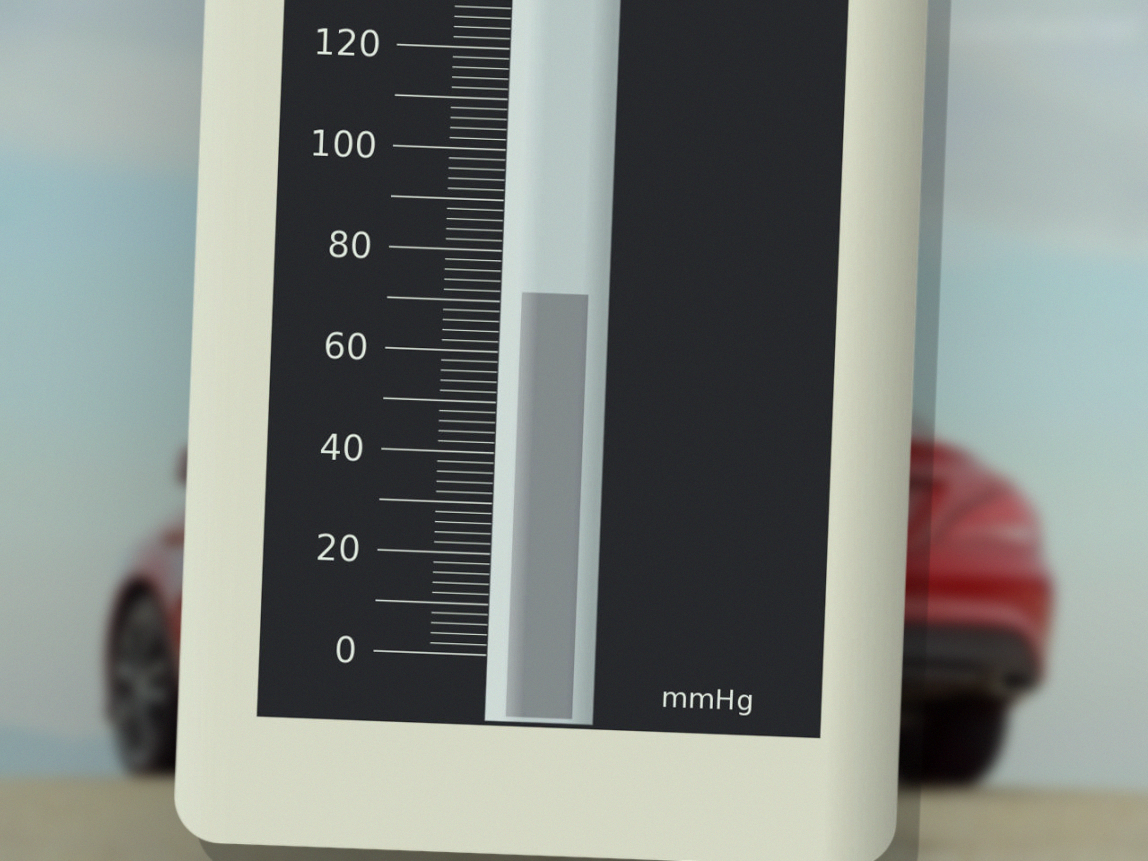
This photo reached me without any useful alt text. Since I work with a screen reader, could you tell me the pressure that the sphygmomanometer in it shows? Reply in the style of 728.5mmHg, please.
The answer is 72mmHg
